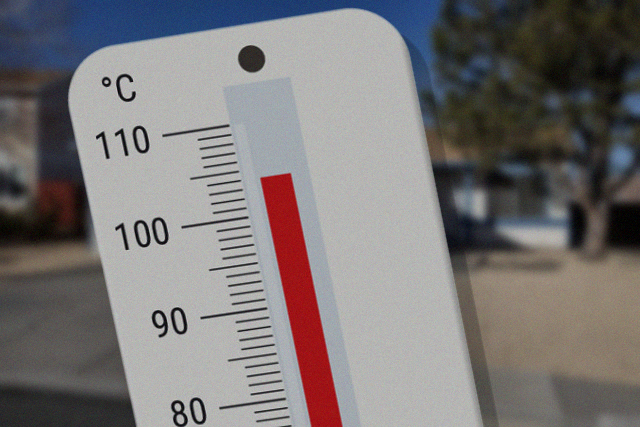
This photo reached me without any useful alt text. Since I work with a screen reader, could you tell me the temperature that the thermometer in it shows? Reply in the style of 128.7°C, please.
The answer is 104°C
